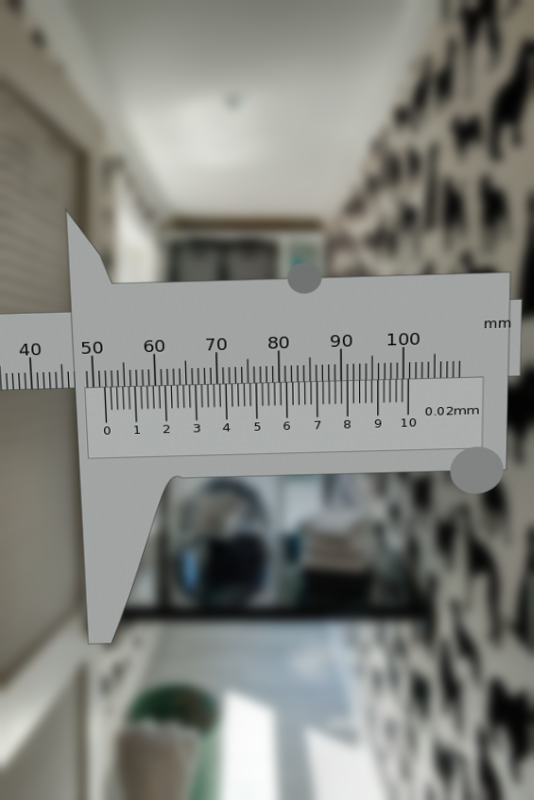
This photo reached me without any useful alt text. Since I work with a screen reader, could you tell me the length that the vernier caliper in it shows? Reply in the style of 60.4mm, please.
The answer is 51.8mm
